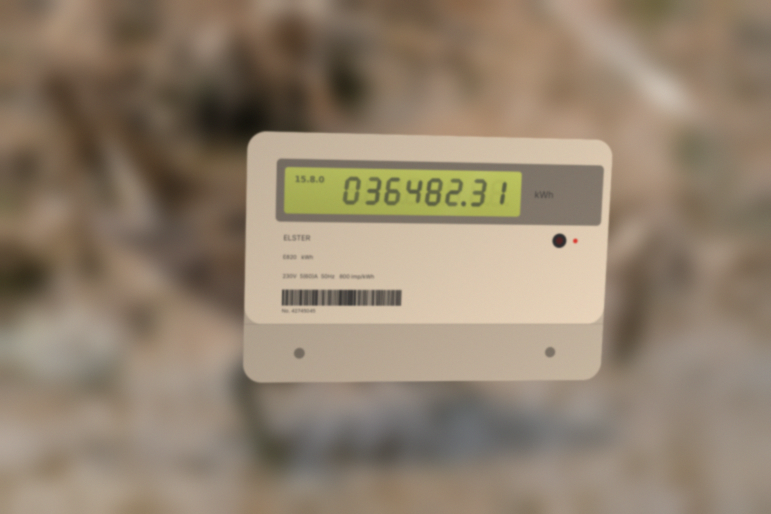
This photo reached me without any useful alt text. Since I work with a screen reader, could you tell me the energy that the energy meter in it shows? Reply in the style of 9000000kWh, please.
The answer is 36482.31kWh
